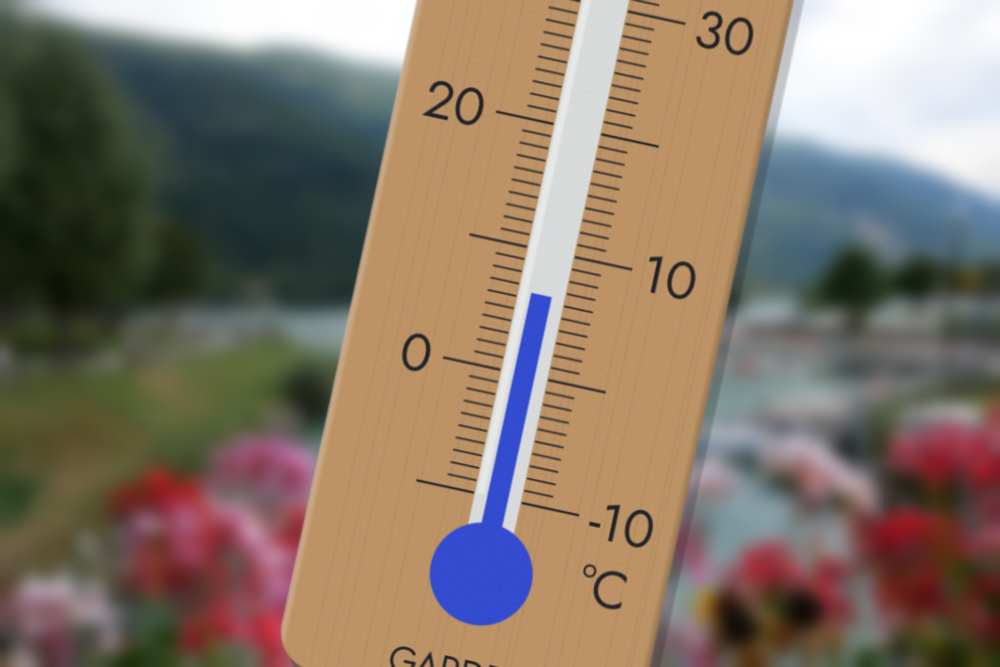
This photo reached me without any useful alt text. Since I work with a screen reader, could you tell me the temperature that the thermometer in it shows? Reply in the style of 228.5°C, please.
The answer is 6.5°C
